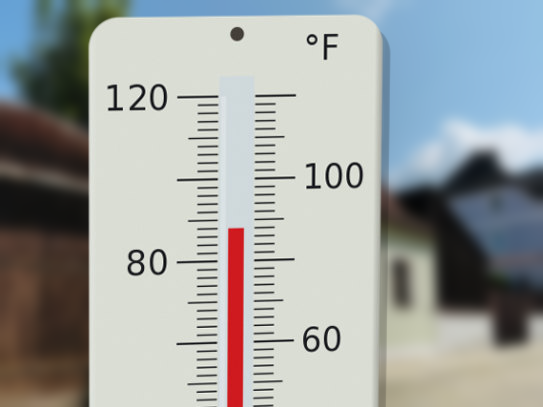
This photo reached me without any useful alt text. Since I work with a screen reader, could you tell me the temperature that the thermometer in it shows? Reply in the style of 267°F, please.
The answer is 88°F
